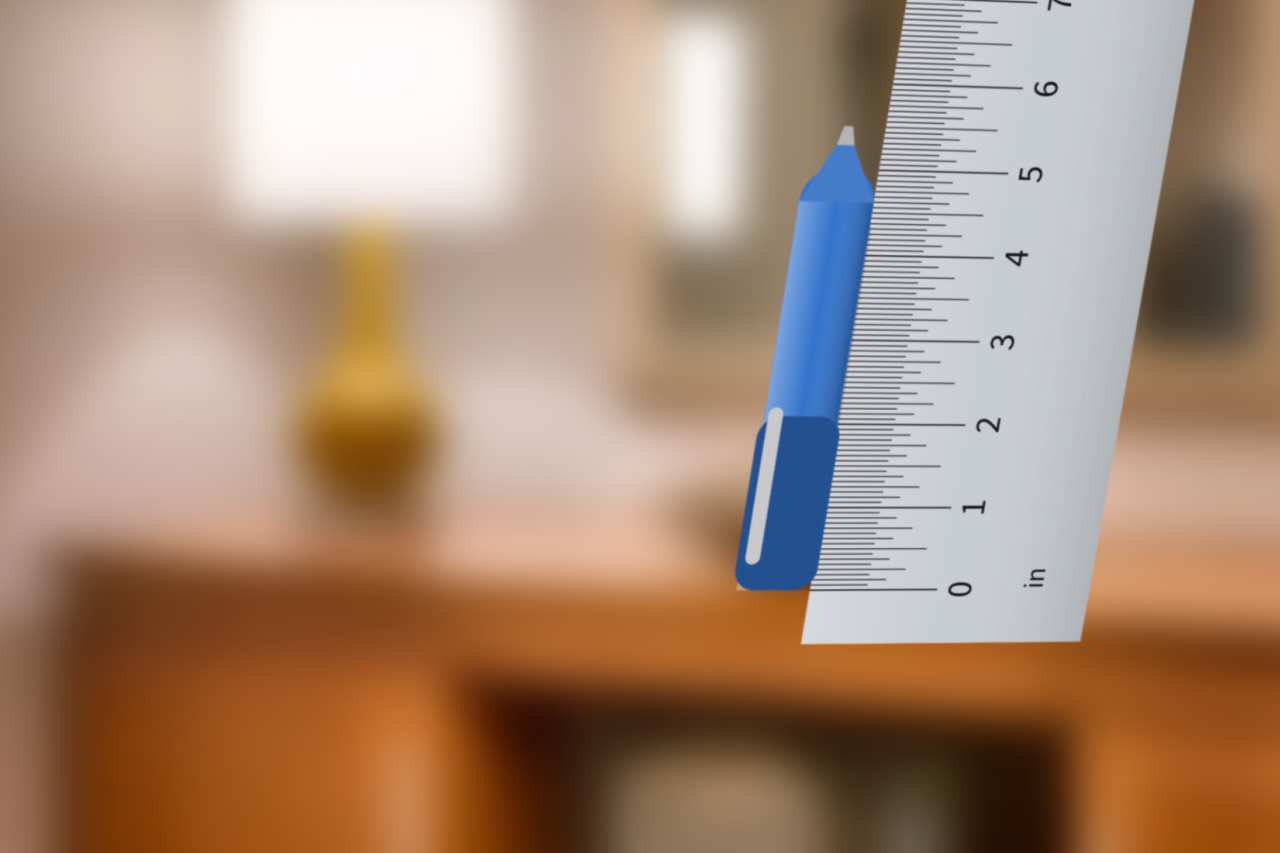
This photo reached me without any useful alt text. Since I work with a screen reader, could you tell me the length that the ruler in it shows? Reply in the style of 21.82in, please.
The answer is 5.5in
